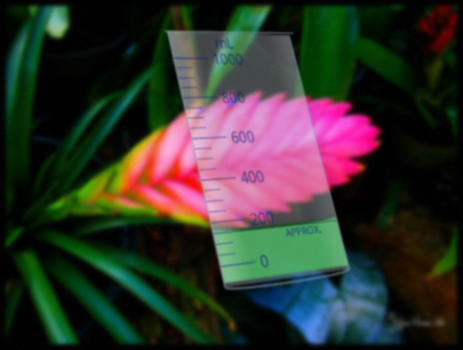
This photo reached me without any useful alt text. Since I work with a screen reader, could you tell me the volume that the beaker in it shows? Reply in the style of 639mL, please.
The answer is 150mL
